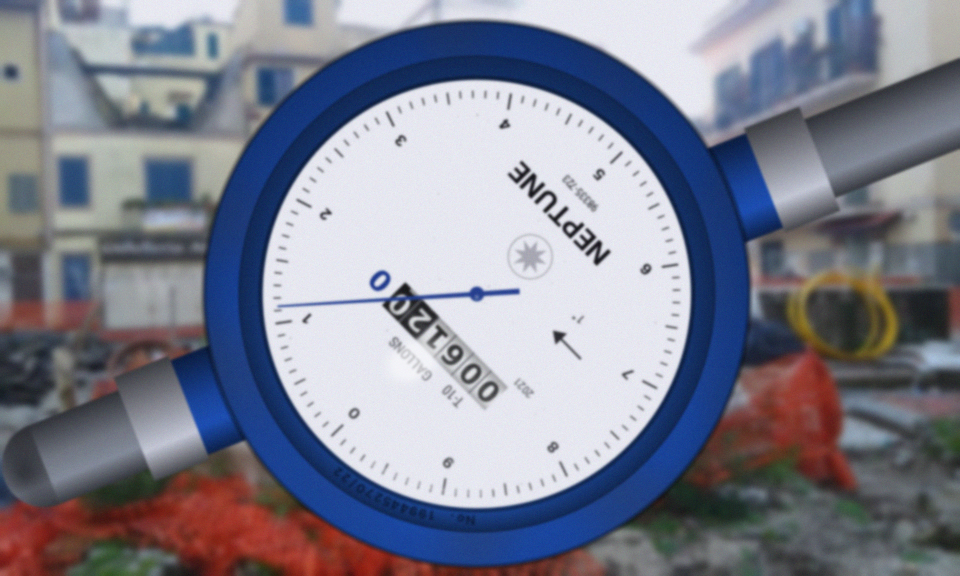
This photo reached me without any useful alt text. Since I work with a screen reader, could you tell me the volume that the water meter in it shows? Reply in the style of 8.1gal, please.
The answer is 61201.1gal
